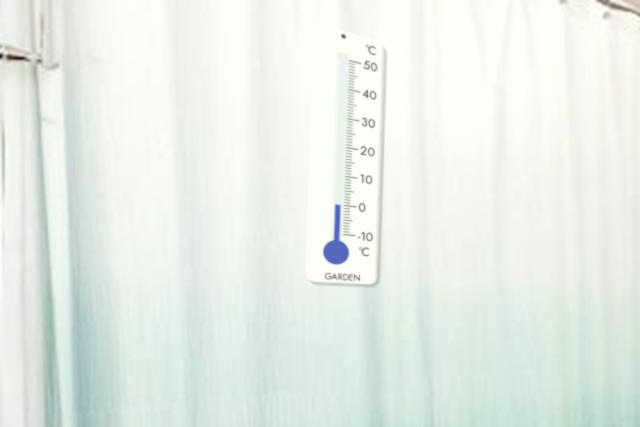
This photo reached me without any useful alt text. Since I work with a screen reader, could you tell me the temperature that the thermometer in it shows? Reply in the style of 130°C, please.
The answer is 0°C
